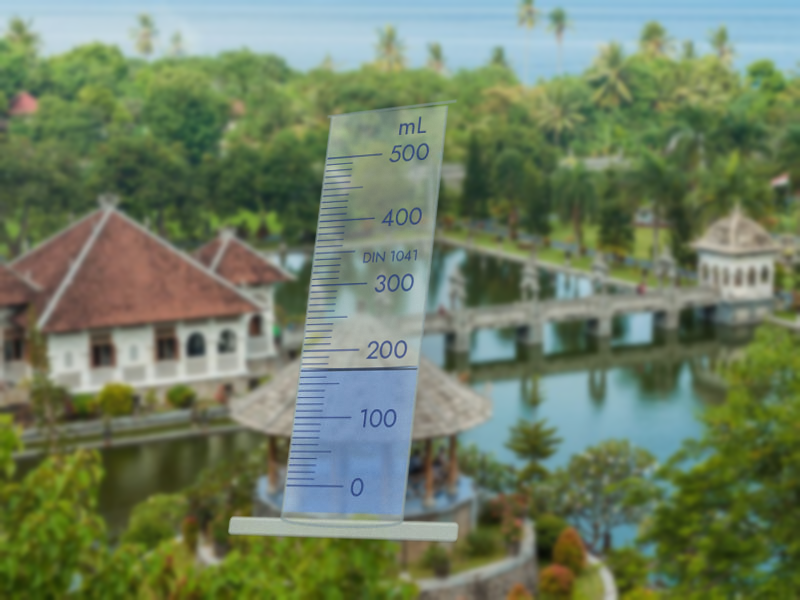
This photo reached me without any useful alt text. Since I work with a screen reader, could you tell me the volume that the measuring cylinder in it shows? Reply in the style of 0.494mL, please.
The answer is 170mL
